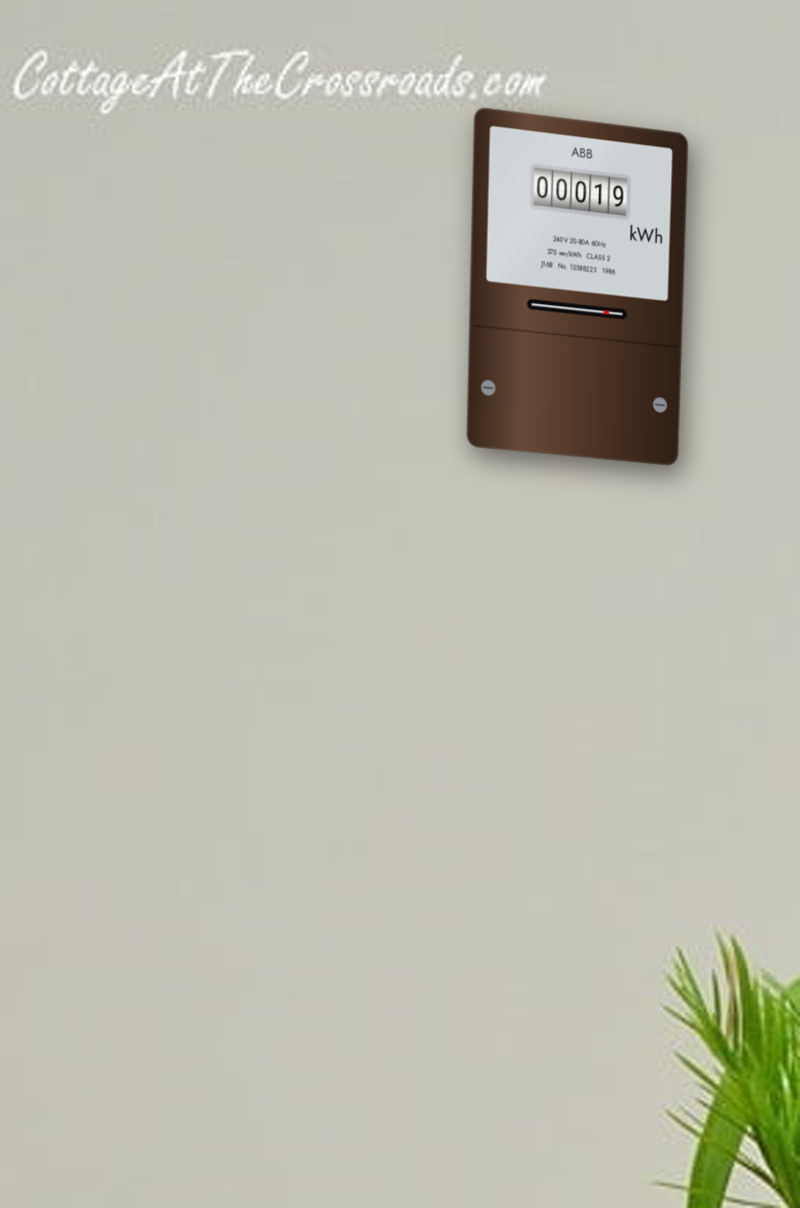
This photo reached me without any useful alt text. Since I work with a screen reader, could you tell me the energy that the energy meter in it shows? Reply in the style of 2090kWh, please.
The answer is 19kWh
